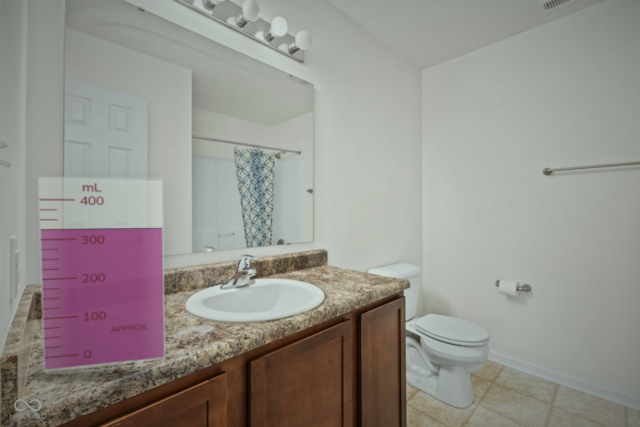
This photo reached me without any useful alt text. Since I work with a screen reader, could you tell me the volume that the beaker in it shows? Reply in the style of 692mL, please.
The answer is 325mL
